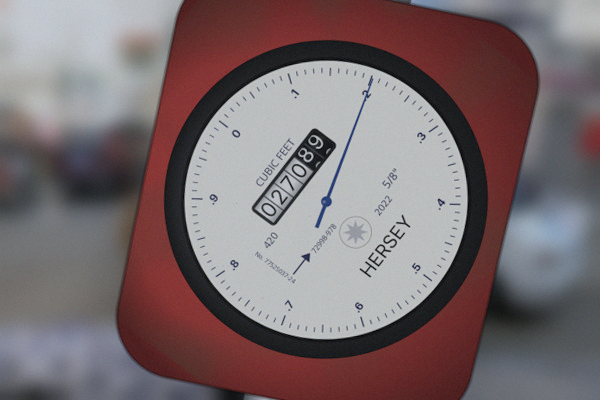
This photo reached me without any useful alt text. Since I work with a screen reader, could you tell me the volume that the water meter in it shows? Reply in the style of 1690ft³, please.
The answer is 27089.20ft³
